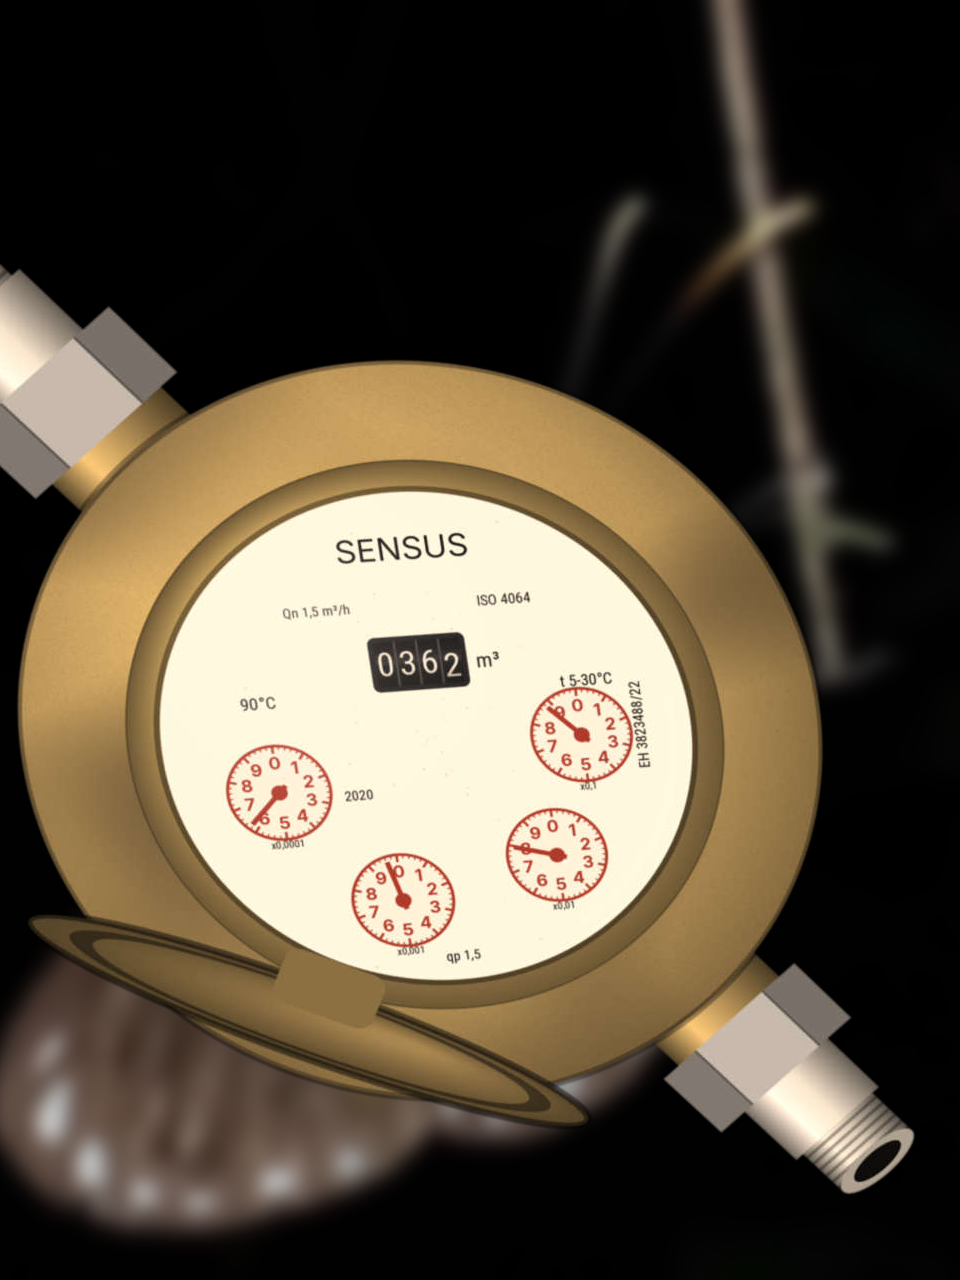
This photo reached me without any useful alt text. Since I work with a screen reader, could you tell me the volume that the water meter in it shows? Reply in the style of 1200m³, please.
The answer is 361.8796m³
